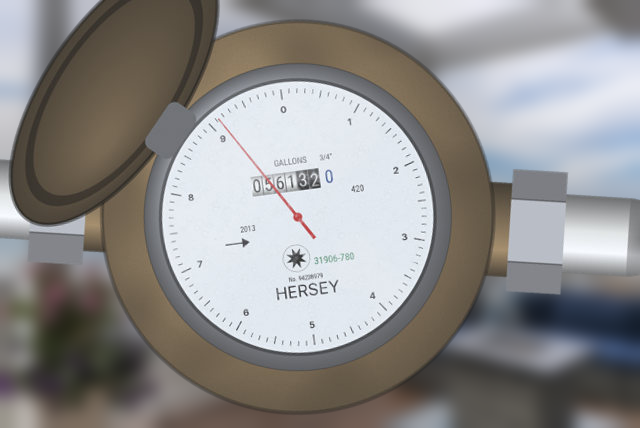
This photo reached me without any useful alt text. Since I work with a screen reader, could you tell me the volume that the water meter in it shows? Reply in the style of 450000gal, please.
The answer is 561319.1gal
